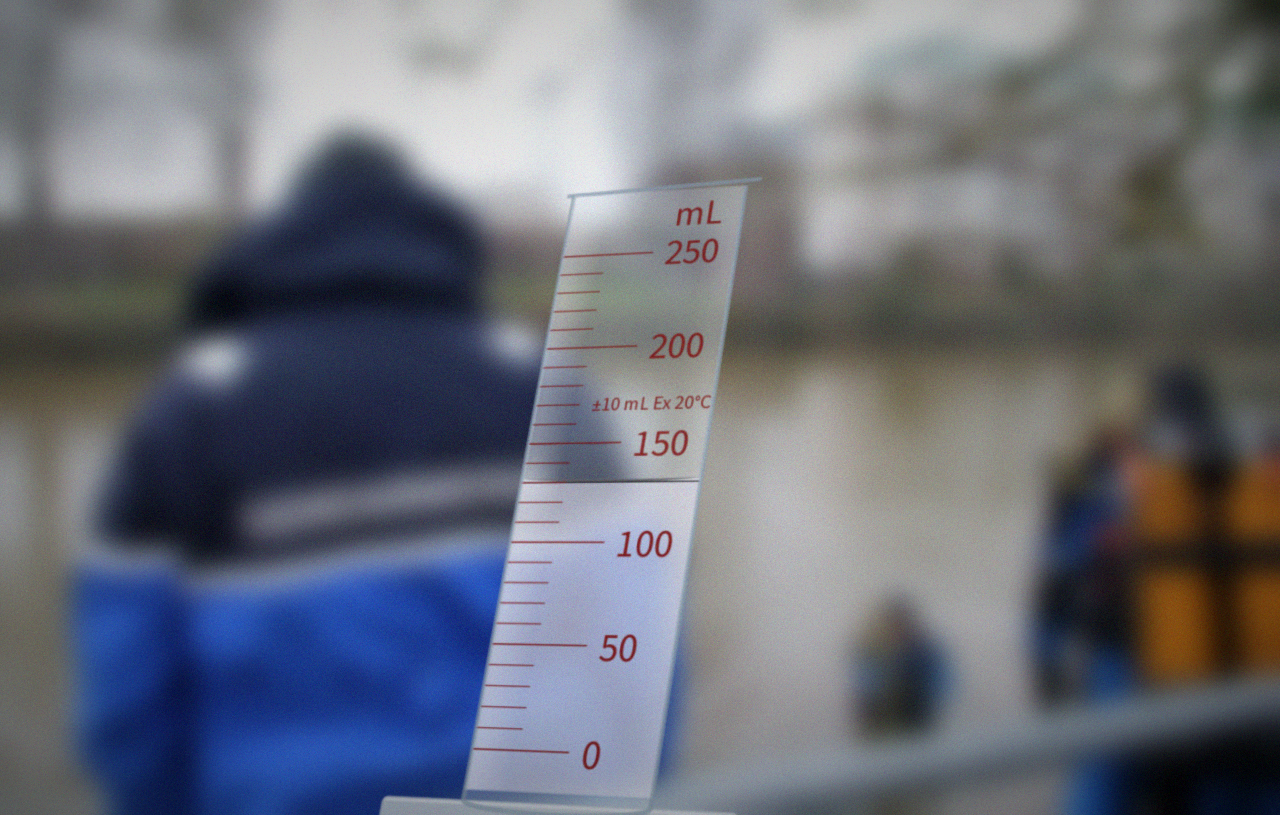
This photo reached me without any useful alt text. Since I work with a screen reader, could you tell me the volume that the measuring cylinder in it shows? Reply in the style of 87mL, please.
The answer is 130mL
